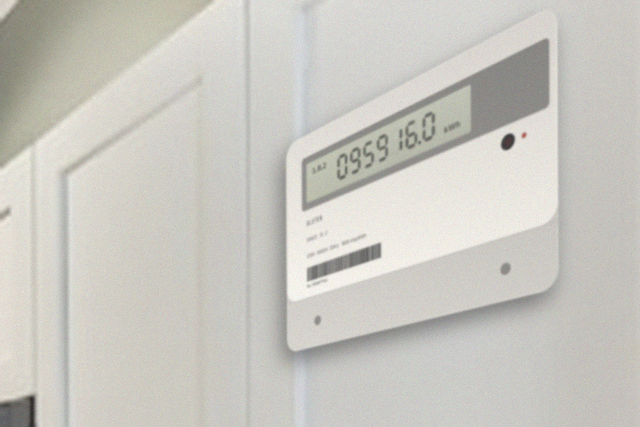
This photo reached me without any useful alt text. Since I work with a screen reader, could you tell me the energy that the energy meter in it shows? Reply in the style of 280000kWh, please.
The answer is 95916.0kWh
